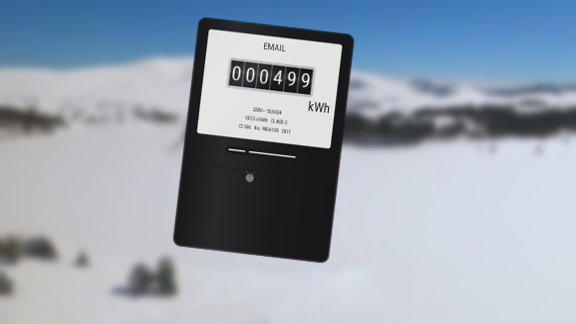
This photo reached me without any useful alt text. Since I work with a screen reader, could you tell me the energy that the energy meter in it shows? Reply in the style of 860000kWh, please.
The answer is 499kWh
